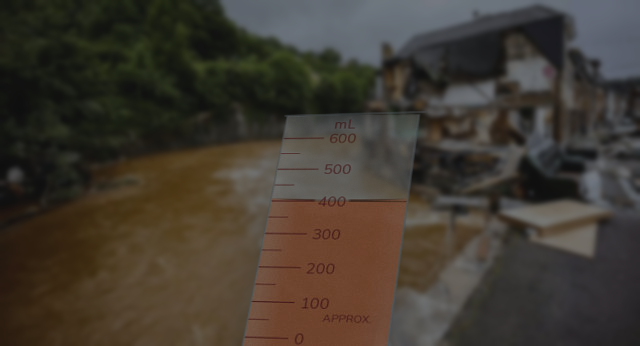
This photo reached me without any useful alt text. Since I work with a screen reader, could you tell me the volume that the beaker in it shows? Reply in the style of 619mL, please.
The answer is 400mL
